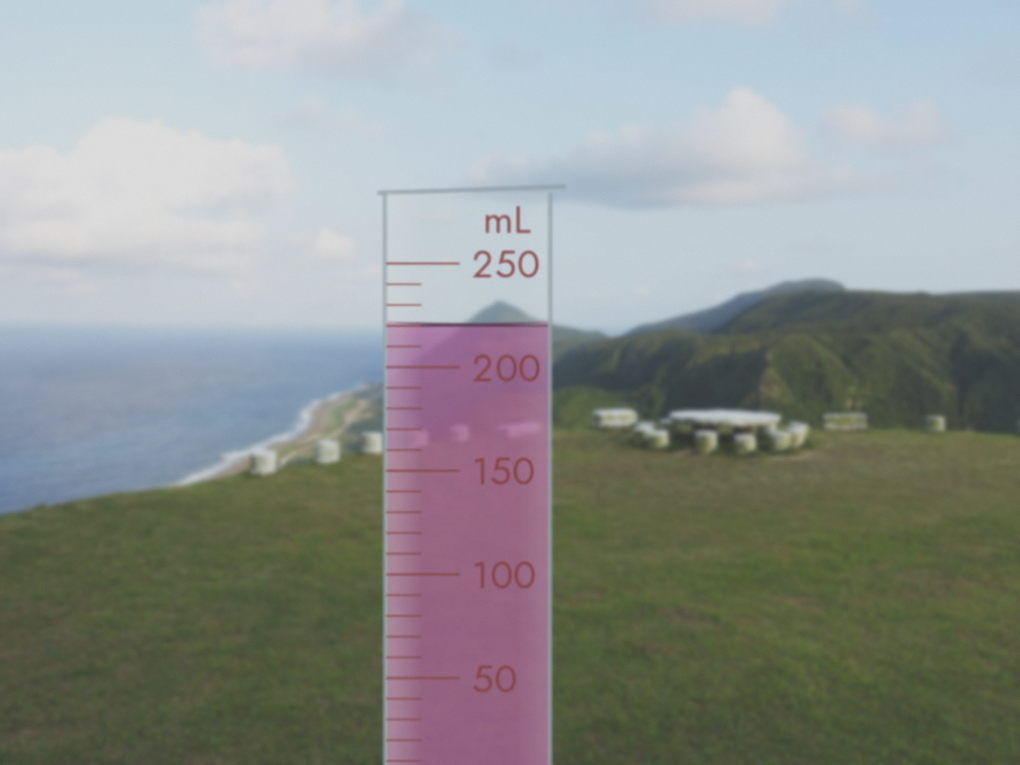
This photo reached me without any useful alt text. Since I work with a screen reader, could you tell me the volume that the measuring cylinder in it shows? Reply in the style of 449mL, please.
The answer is 220mL
